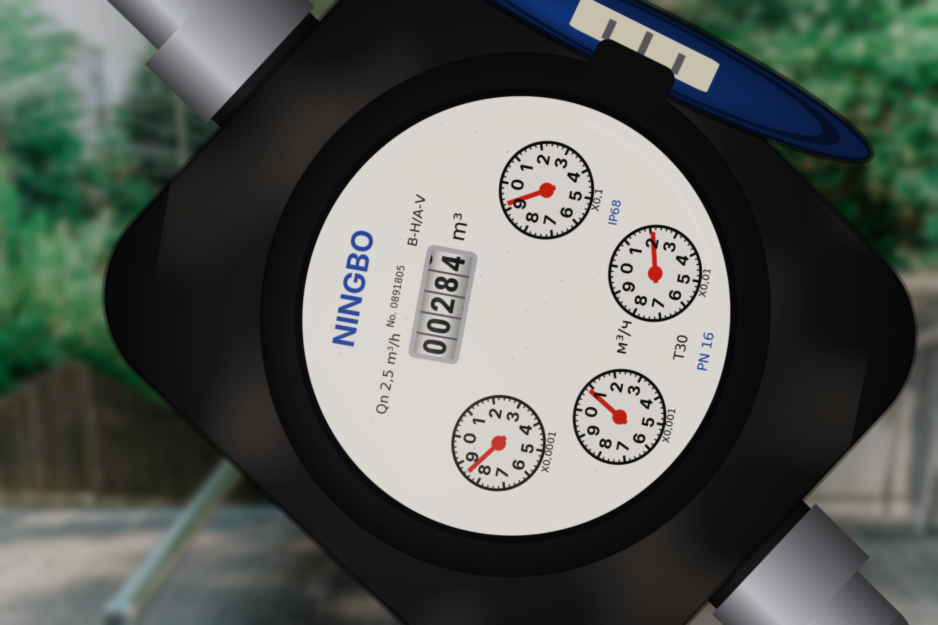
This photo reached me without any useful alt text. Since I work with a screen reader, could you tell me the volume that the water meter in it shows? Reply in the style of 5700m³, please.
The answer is 283.9208m³
